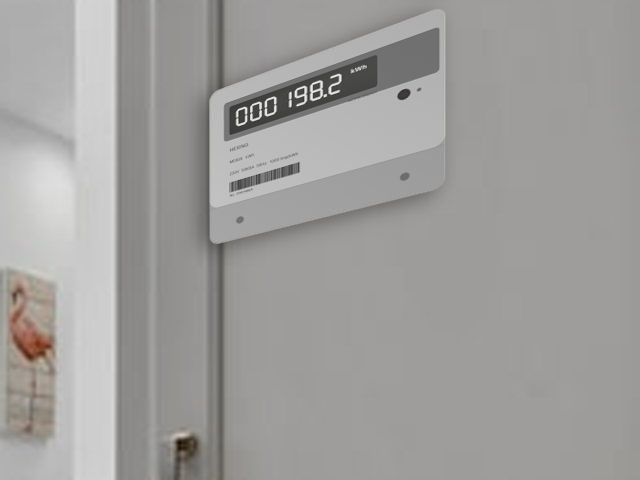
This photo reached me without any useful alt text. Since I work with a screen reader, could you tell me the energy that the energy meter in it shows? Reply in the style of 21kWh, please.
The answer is 198.2kWh
